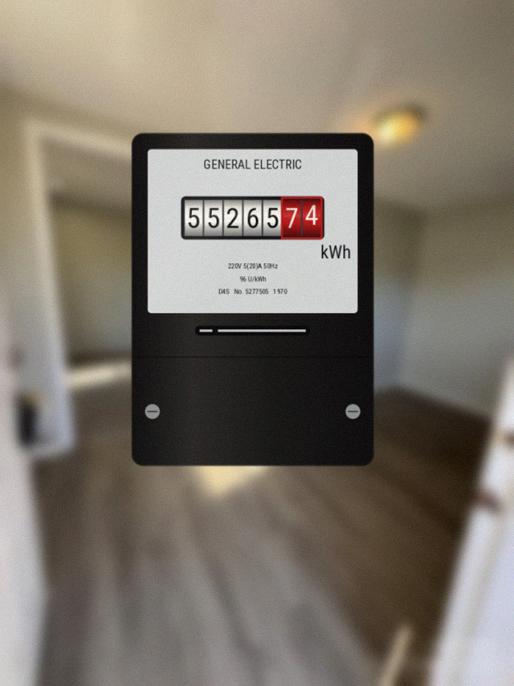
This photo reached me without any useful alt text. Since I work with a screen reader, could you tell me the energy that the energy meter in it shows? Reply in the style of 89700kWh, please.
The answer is 55265.74kWh
